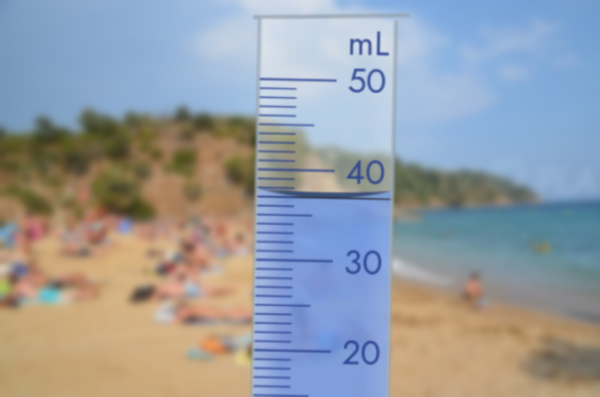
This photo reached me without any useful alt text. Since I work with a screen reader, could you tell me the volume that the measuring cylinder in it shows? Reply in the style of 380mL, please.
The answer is 37mL
